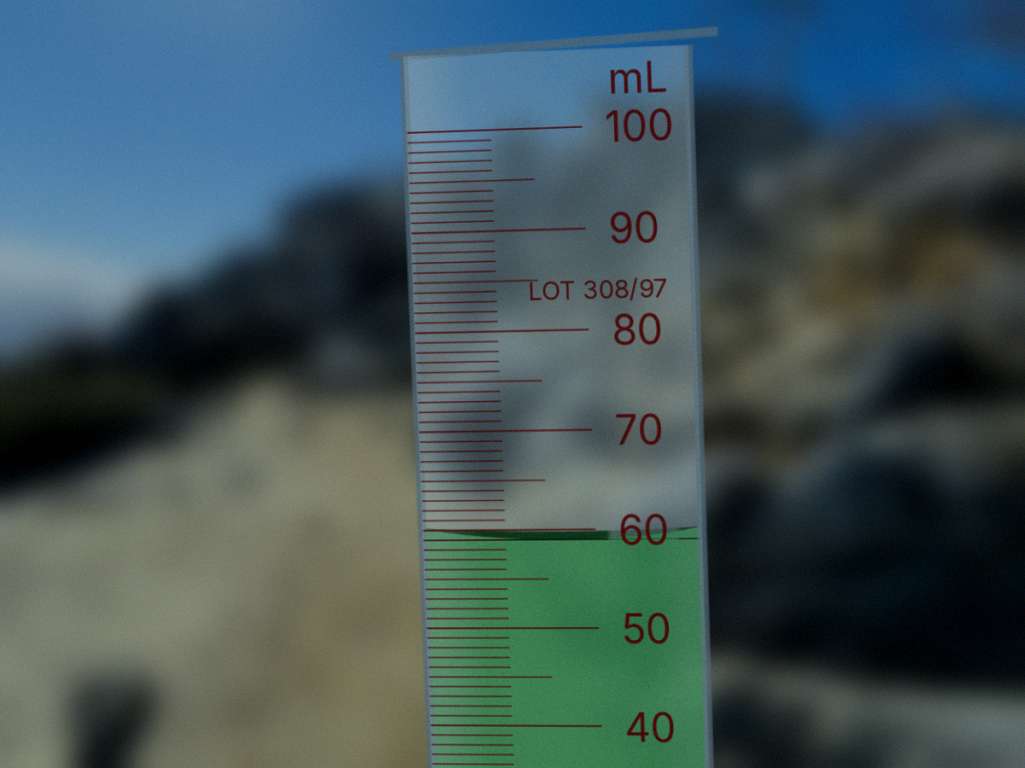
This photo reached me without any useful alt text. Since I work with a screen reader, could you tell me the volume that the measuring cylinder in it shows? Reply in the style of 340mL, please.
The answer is 59mL
